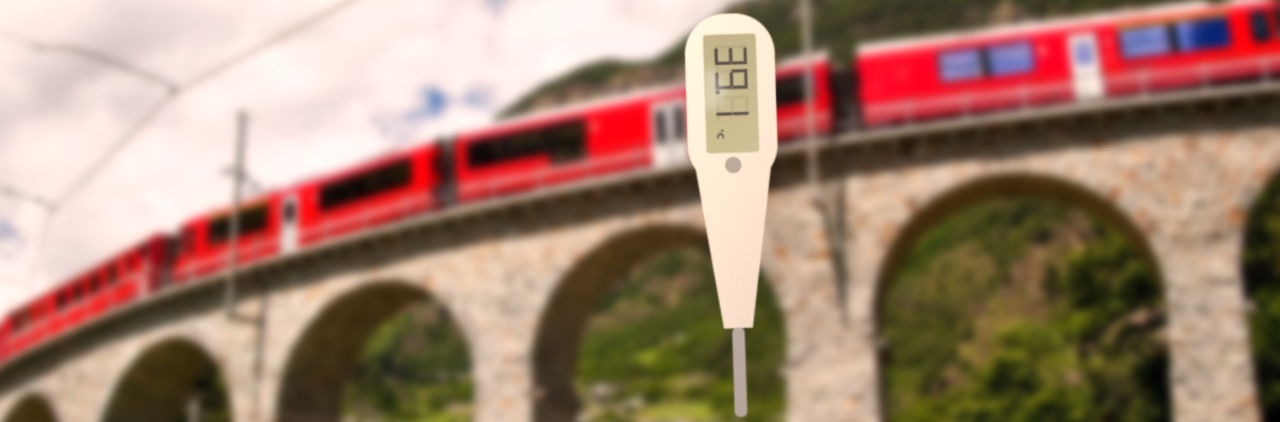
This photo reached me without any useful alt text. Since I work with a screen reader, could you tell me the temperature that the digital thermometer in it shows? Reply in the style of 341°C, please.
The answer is 39.1°C
